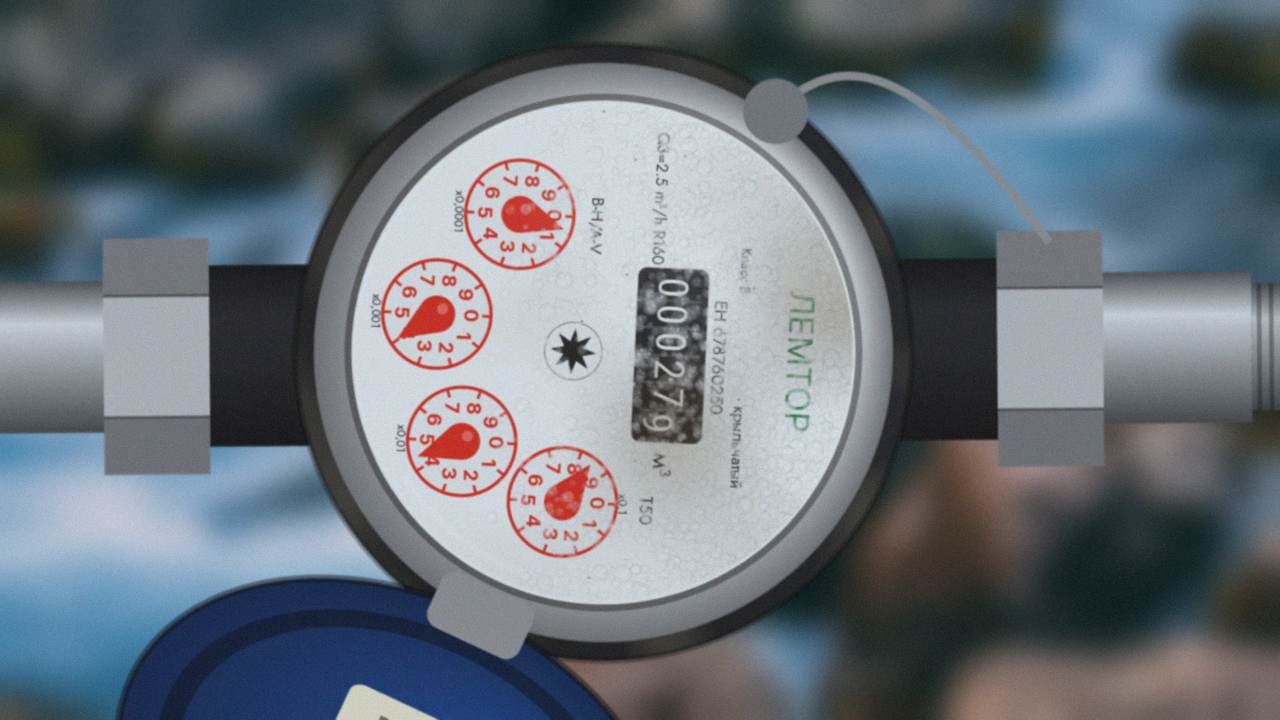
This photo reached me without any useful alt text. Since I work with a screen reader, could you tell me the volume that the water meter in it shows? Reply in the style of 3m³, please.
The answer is 278.8440m³
